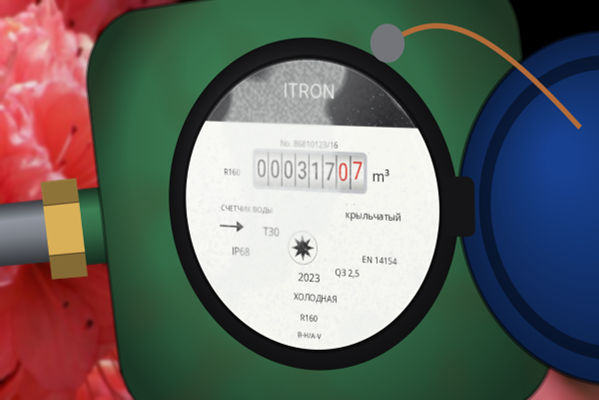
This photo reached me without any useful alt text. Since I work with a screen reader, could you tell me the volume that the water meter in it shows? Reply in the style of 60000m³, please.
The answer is 317.07m³
